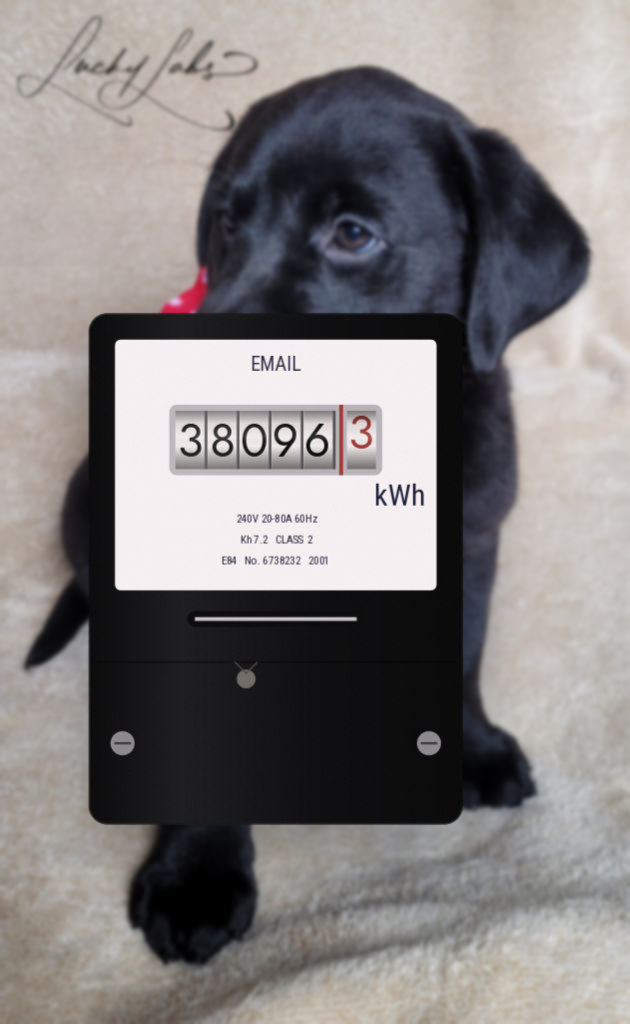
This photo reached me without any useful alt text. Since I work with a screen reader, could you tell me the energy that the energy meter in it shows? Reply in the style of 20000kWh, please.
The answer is 38096.3kWh
